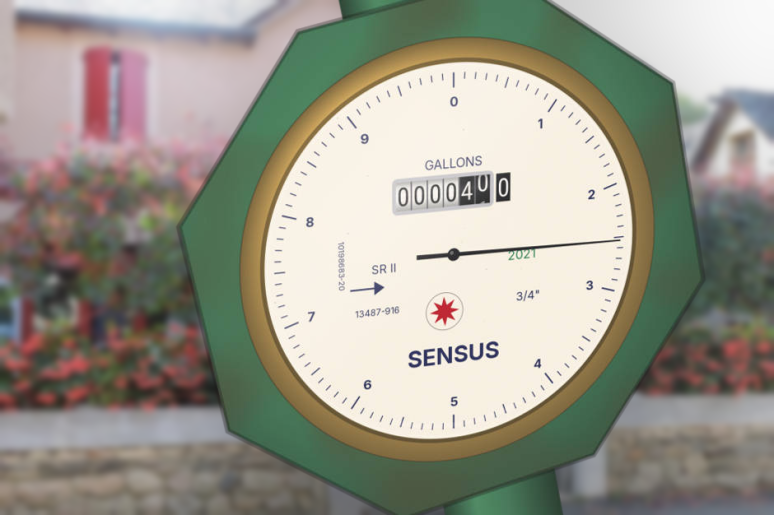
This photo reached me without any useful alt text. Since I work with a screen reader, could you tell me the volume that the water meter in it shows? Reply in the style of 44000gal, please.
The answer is 402.5gal
